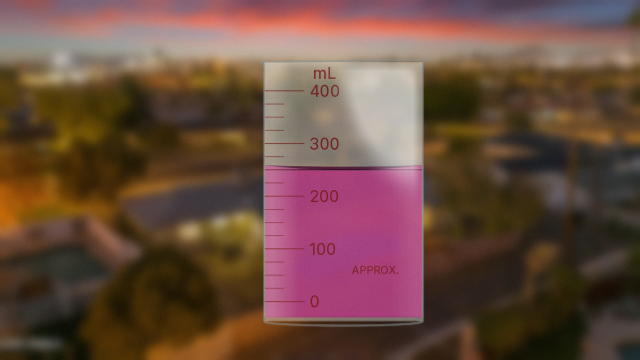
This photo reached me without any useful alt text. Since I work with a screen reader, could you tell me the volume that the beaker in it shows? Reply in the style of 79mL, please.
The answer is 250mL
